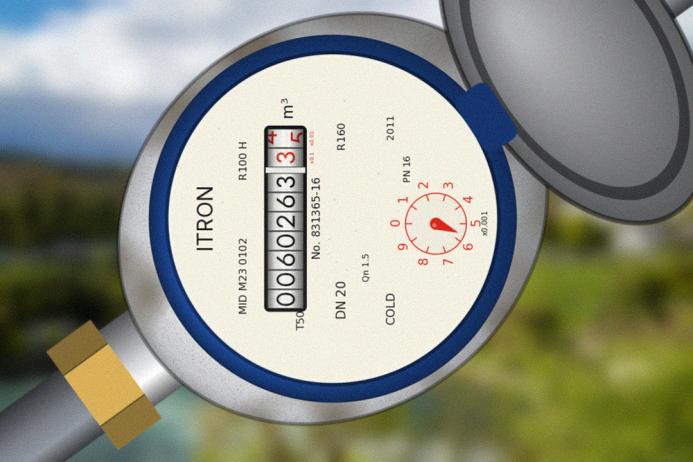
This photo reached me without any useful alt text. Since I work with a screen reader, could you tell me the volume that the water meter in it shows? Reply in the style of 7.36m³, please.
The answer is 60263.345m³
